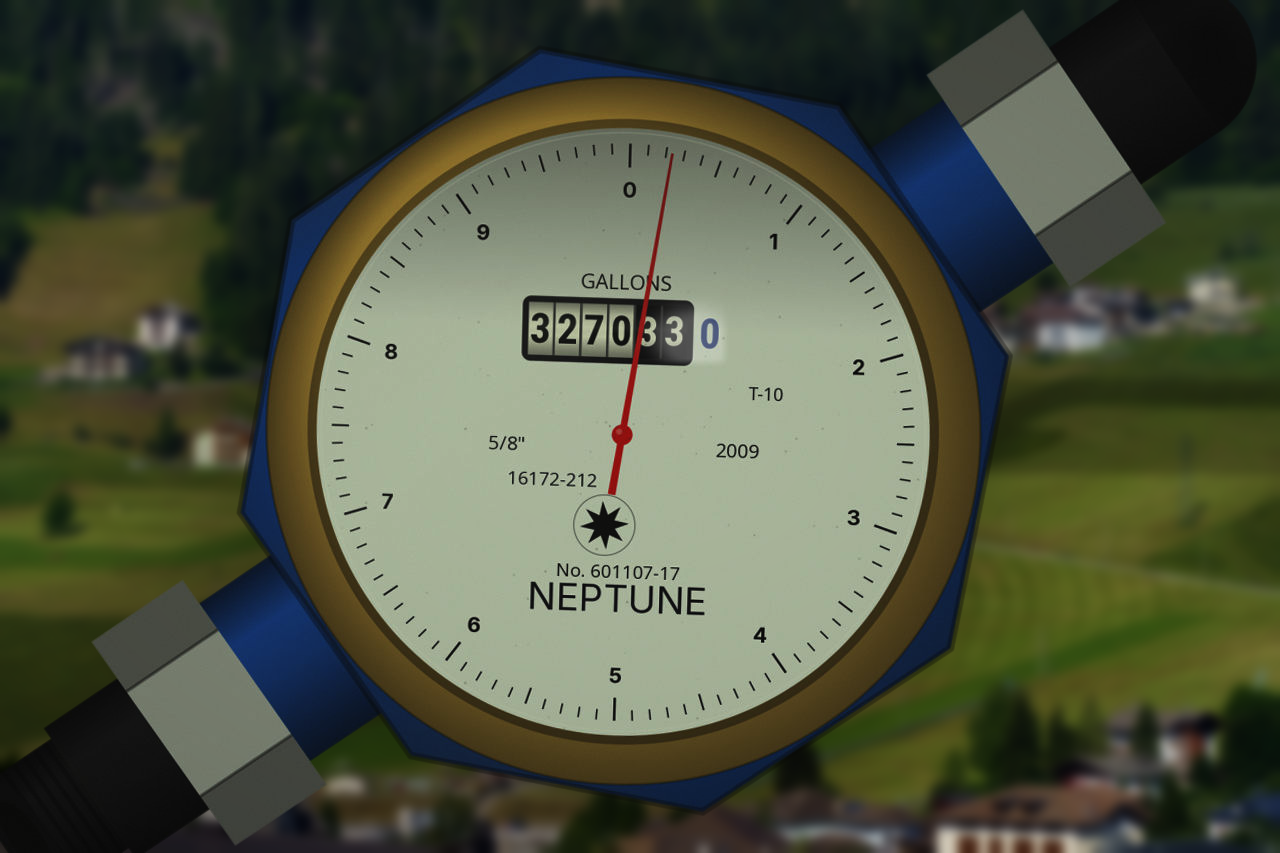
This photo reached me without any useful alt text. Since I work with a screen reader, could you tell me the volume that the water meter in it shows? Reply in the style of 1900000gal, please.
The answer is 3270330.2gal
